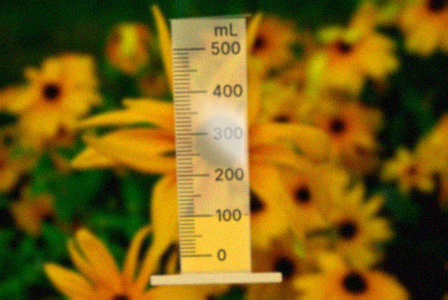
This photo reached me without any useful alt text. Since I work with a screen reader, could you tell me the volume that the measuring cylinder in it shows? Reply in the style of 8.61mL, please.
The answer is 100mL
